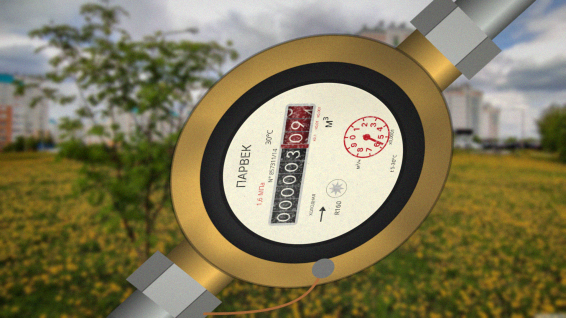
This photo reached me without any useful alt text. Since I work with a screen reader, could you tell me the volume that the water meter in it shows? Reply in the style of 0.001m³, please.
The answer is 3.0935m³
